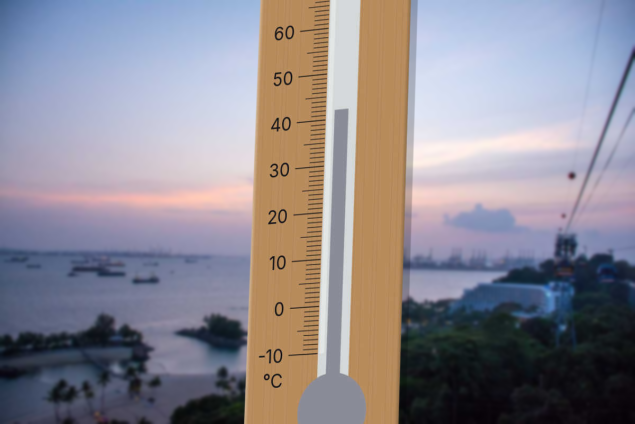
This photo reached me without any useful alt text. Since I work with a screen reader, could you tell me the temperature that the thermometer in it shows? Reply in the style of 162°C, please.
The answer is 42°C
